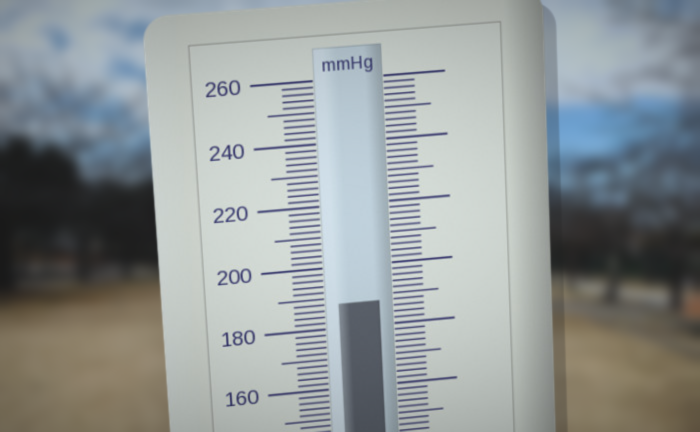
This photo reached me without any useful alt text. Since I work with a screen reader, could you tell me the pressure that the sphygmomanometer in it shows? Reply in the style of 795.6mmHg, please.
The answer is 188mmHg
